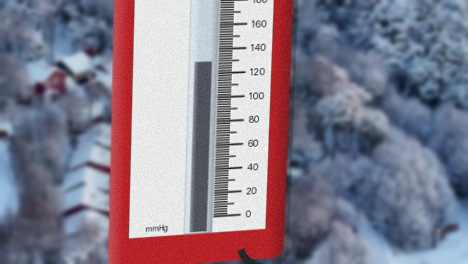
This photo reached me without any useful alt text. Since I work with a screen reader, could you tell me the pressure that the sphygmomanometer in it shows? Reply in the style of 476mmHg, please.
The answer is 130mmHg
